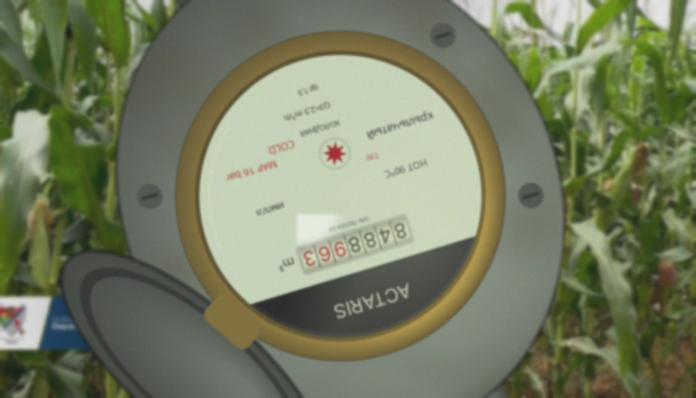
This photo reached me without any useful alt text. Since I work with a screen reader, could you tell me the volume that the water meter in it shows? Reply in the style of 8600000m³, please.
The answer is 8488.963m³
